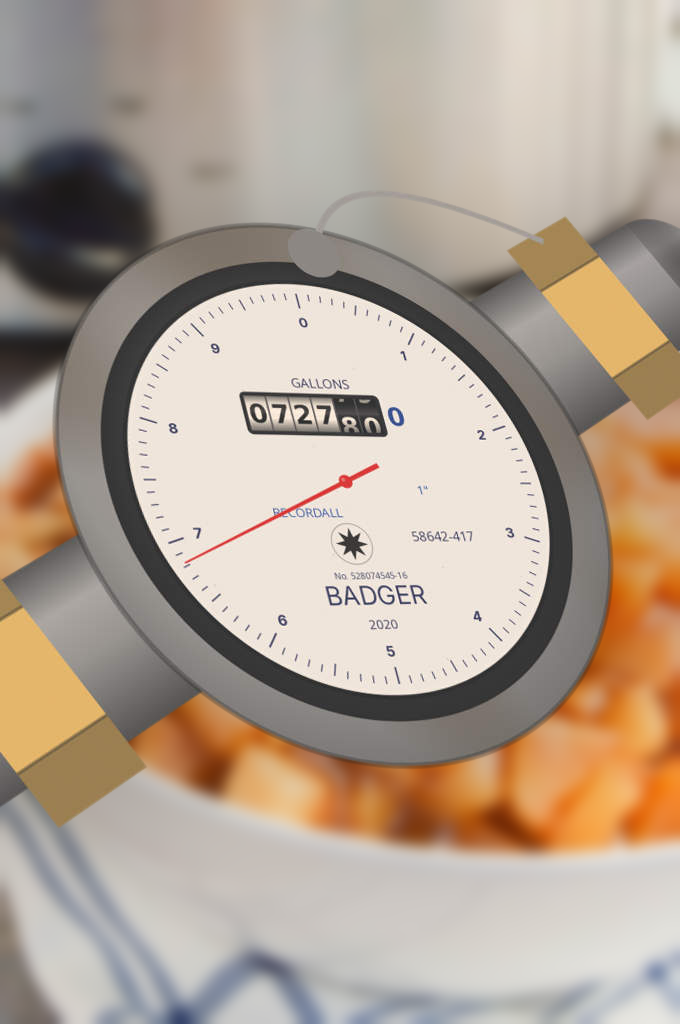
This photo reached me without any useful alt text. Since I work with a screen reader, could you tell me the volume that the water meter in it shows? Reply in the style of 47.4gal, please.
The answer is 727796.8gal
